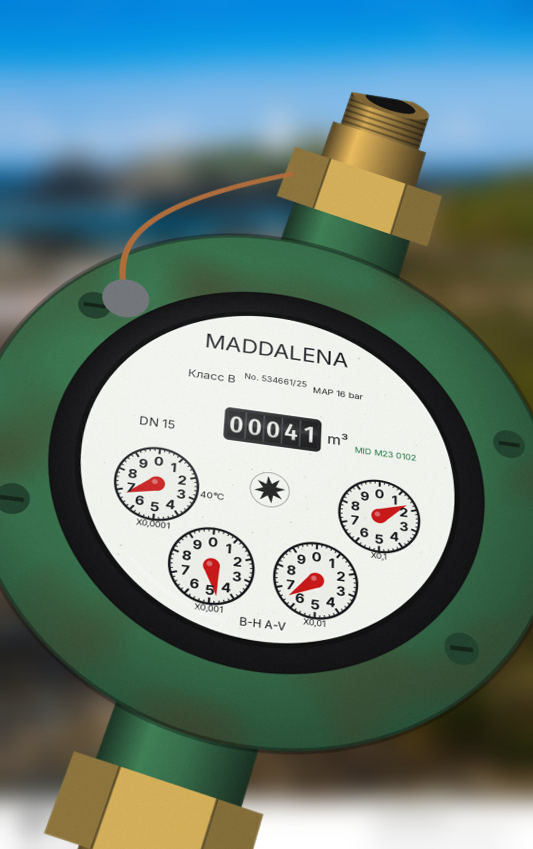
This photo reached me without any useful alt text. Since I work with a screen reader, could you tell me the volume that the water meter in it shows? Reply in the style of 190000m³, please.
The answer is 41.1646m³
